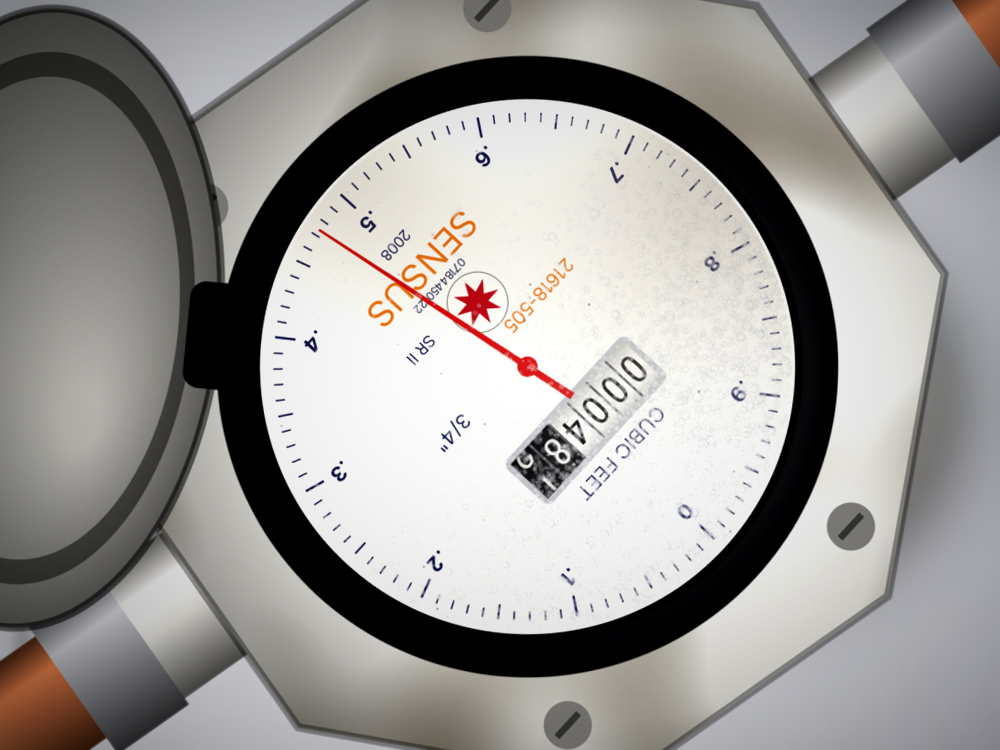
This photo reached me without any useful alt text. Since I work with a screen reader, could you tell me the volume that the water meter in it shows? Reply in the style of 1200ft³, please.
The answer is 481.47ft³
